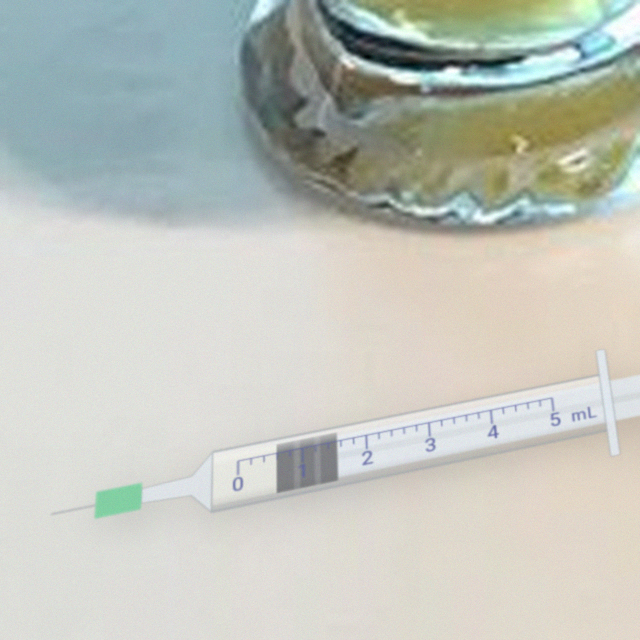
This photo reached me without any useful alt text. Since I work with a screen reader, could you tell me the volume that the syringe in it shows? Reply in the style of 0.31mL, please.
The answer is 0.6mL
